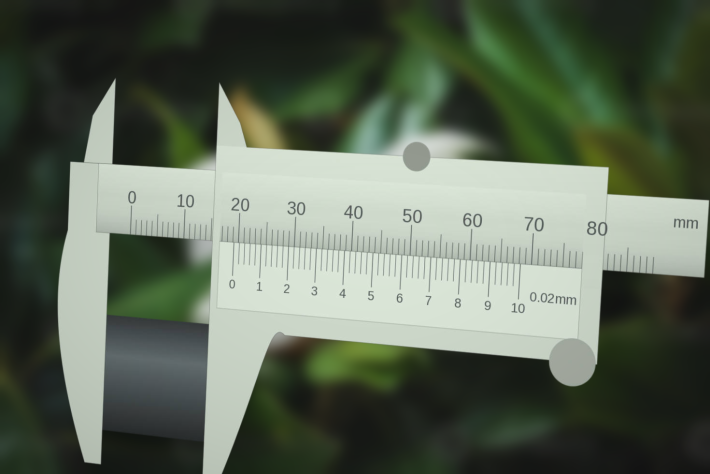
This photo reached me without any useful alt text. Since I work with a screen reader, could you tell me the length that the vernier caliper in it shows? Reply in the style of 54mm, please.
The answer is 19.2mm
